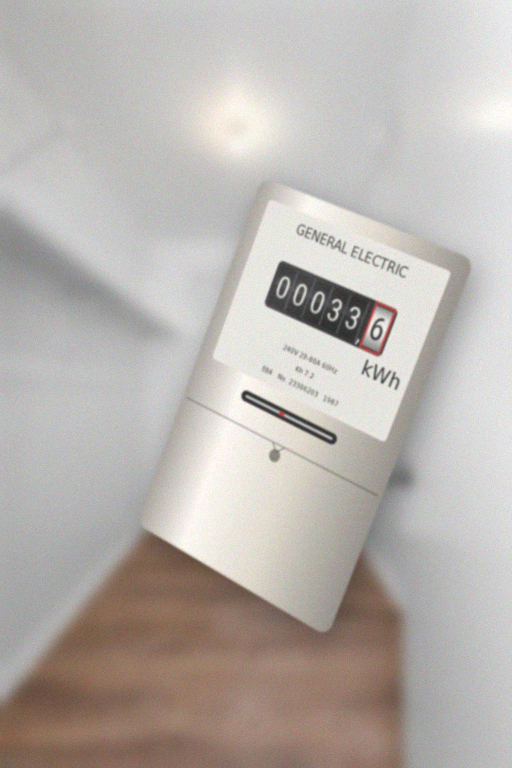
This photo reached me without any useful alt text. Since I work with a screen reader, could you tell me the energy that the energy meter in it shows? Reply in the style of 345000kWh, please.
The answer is 33.6kWh
